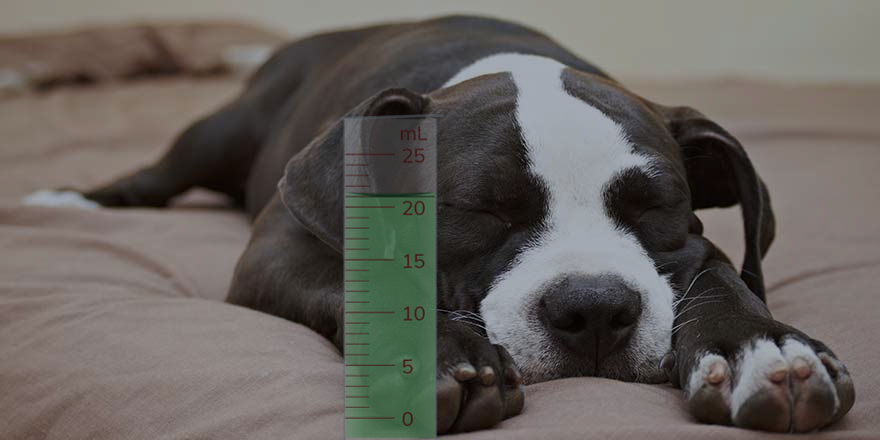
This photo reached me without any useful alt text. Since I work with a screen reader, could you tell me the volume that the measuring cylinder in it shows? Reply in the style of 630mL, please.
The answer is 21mL
